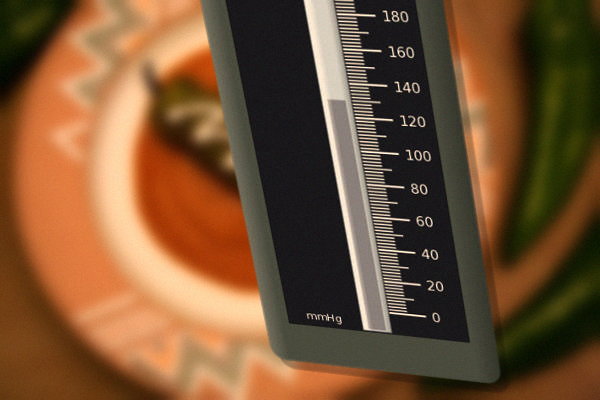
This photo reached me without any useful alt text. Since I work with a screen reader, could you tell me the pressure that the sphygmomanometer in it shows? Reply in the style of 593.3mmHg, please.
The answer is 130mmHg
